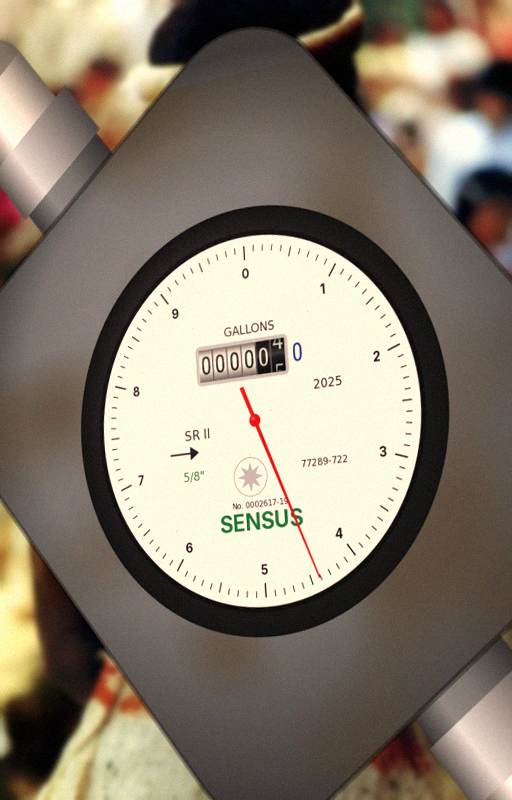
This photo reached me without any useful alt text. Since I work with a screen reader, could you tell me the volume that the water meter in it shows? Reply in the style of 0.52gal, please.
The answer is 44.4gal
